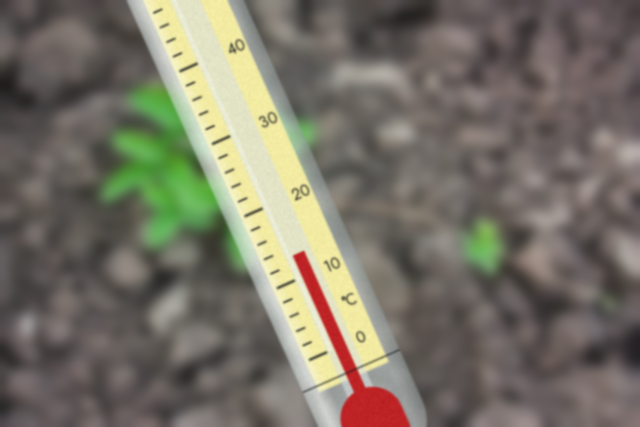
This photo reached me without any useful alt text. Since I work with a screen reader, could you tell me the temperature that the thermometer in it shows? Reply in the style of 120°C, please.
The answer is 13°C
